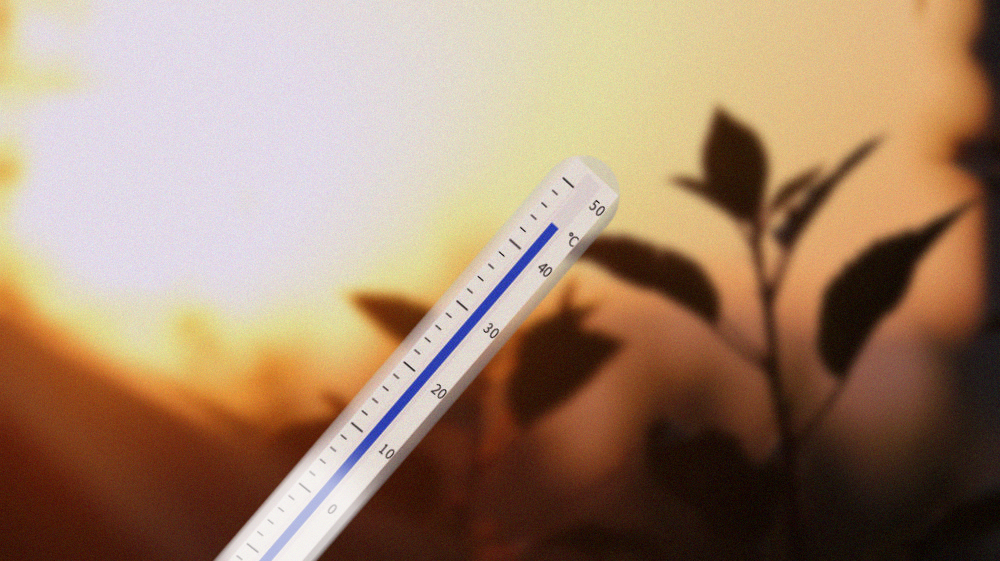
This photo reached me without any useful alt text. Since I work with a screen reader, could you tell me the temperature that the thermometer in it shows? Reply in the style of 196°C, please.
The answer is 45°C
